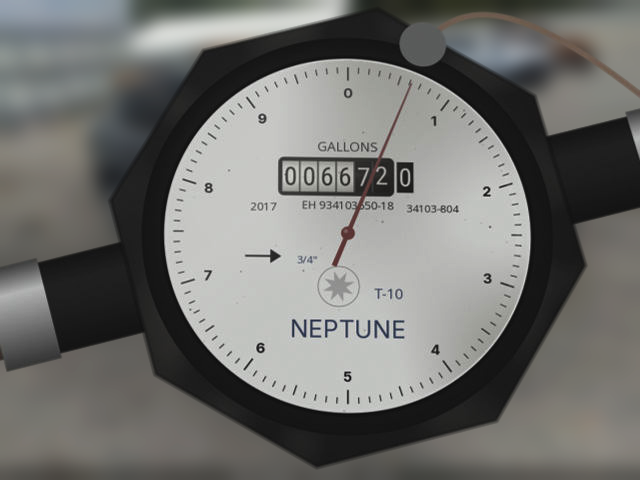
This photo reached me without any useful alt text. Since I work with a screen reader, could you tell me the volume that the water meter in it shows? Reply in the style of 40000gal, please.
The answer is 66720.6gal
